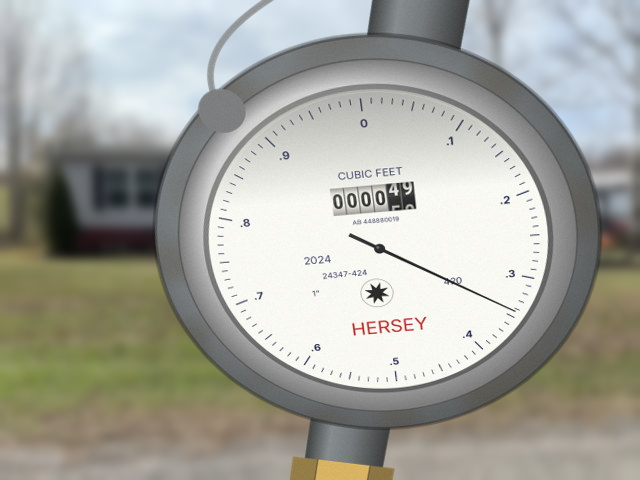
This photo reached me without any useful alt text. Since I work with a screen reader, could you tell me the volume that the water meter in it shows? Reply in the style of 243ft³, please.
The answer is 49.34ft³
